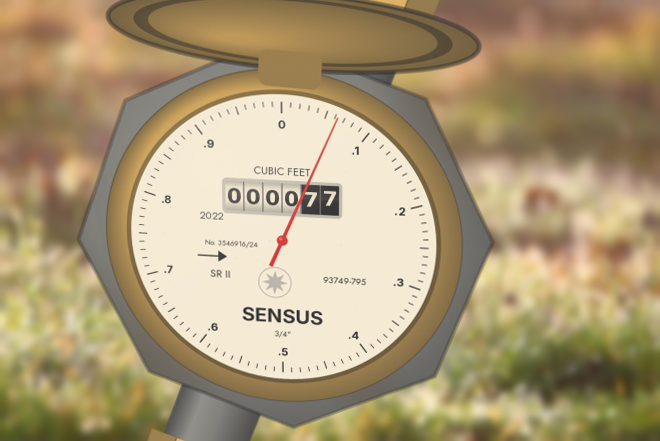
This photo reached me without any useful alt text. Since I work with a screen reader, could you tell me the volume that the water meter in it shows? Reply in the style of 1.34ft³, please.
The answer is 77.06ft³
